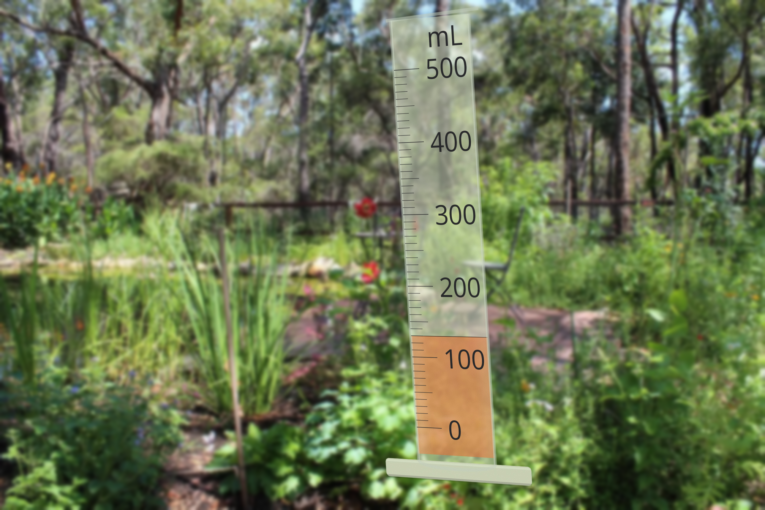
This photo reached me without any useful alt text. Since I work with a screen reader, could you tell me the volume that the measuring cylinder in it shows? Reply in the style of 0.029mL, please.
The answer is 130mL
